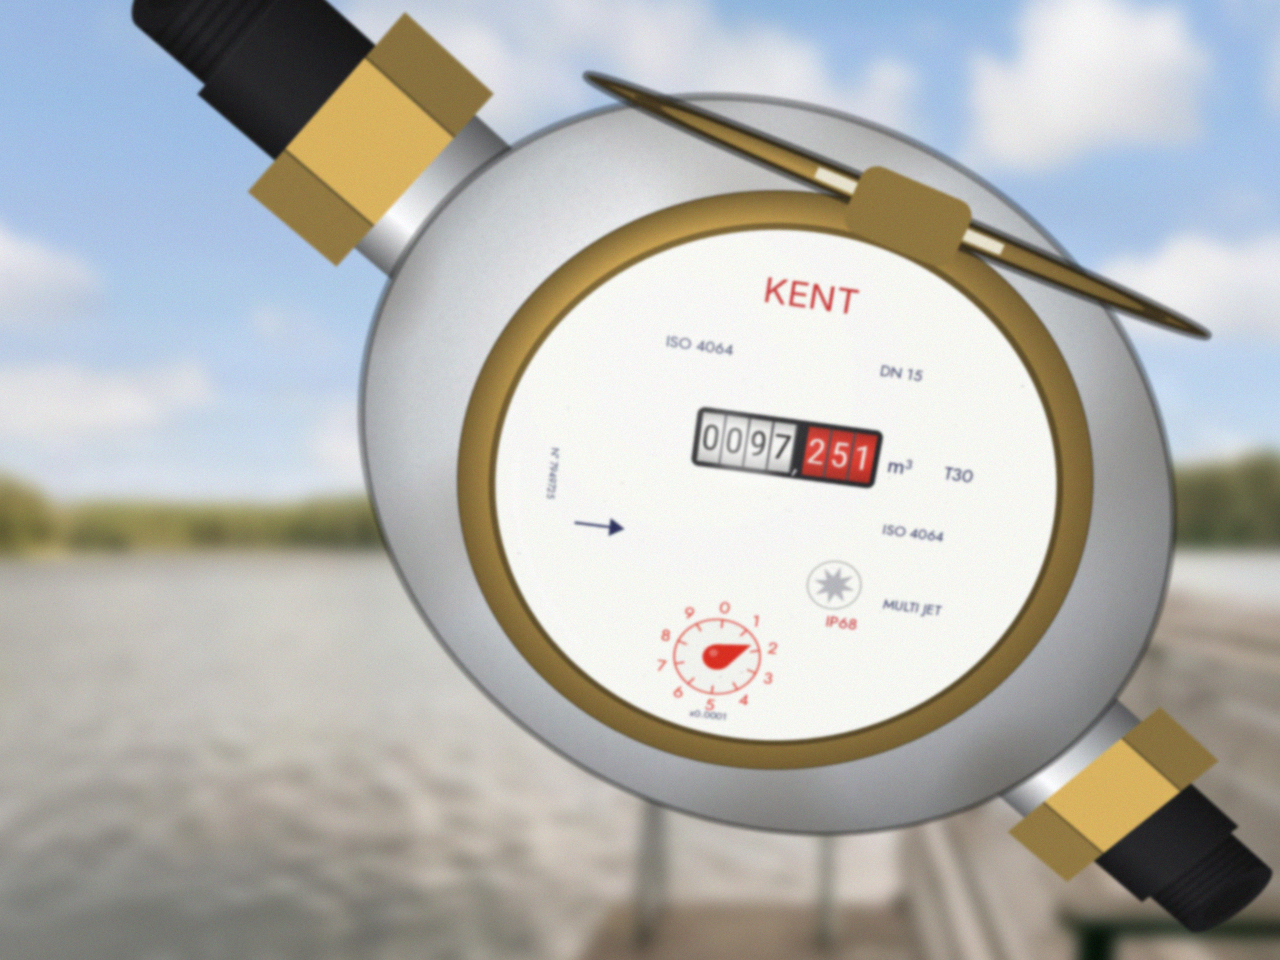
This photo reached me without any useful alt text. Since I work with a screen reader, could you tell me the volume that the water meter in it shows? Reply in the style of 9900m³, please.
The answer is 97.2511m³
